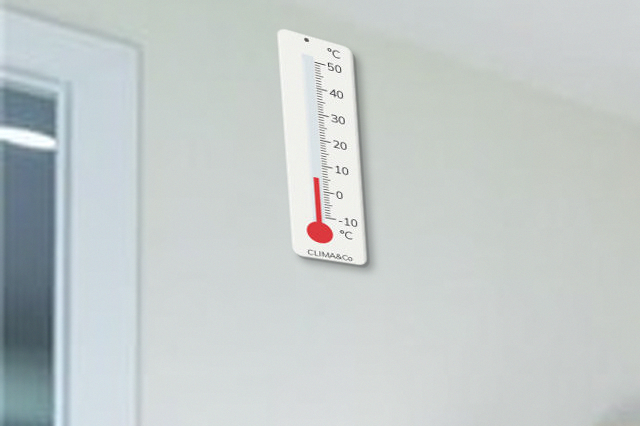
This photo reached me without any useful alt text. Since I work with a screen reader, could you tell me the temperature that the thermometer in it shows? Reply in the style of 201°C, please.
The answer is 5°C
